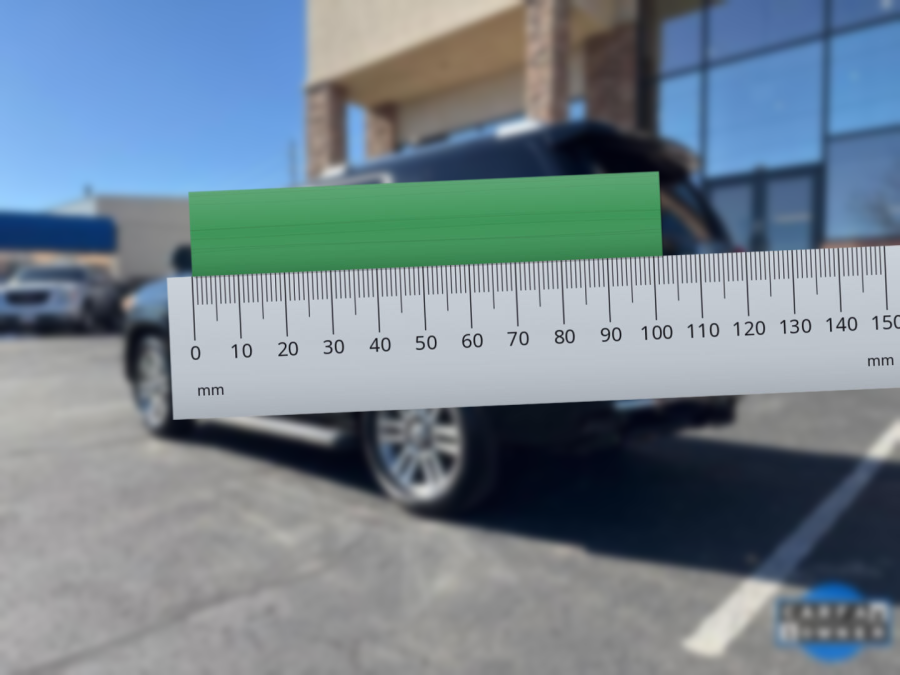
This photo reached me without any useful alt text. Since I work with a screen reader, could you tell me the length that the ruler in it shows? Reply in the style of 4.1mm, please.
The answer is 102mm
